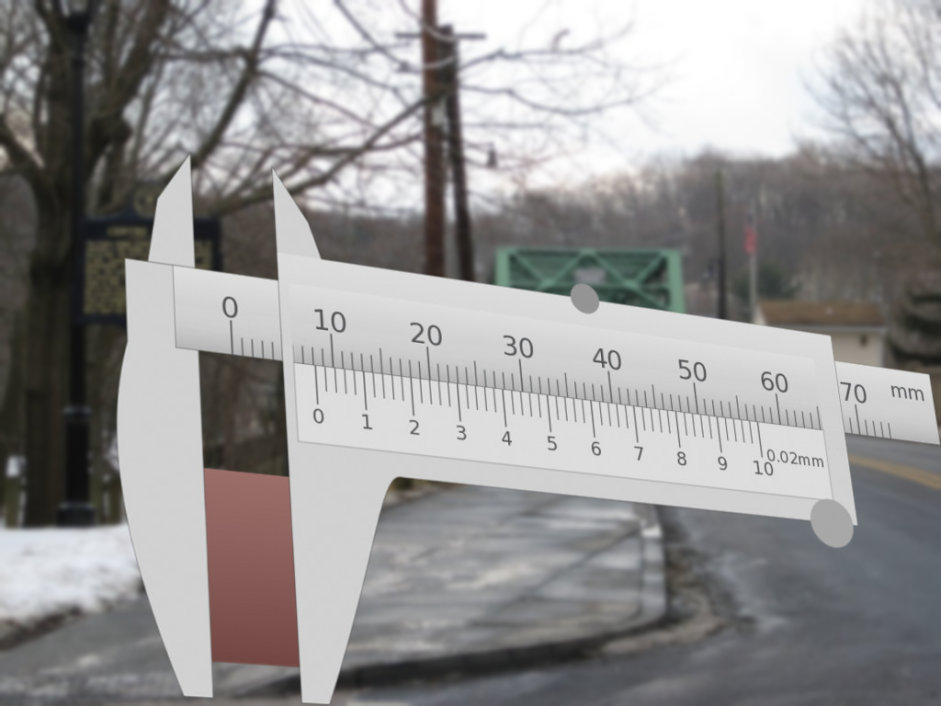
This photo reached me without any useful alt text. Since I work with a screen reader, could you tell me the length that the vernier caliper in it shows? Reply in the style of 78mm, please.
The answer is 8.2mm
